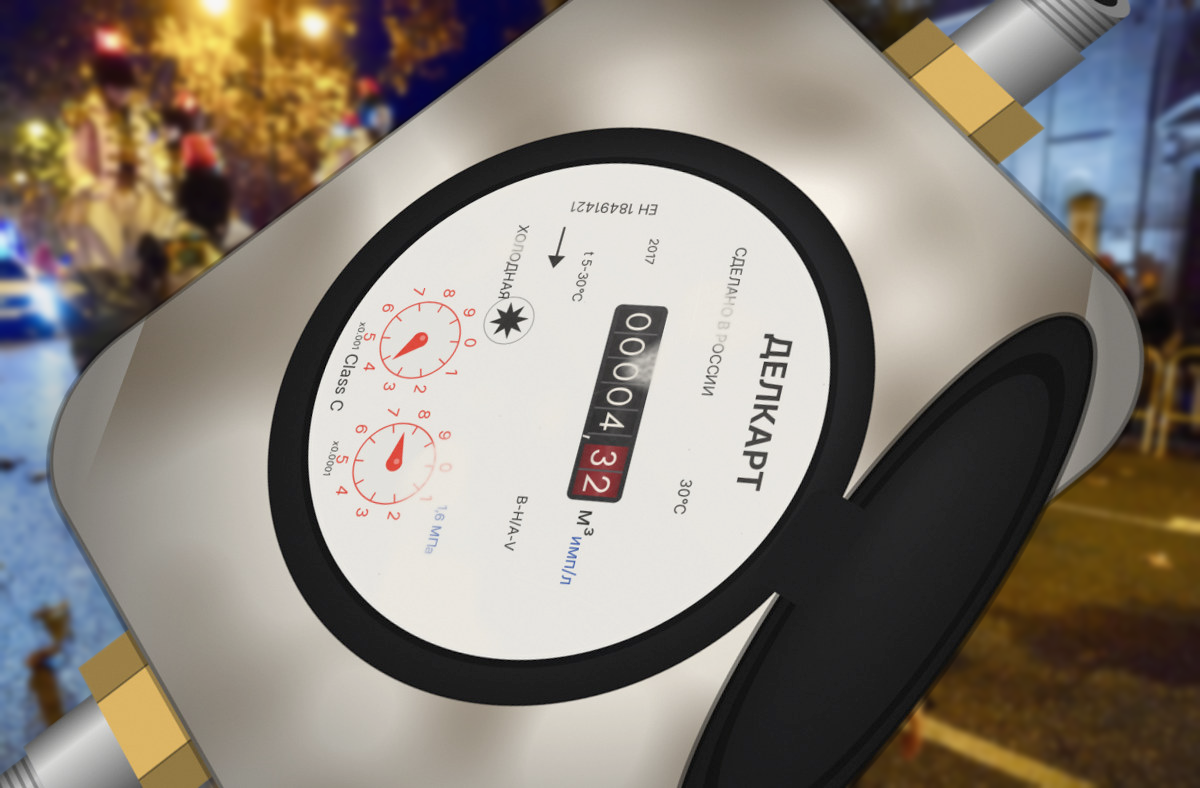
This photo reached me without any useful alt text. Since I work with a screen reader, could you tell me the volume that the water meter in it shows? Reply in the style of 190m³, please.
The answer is 4.3237m³
